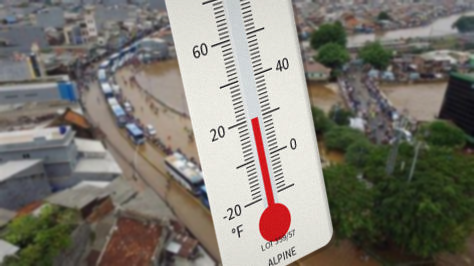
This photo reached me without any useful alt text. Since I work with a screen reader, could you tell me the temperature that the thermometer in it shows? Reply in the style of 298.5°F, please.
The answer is 20°F
